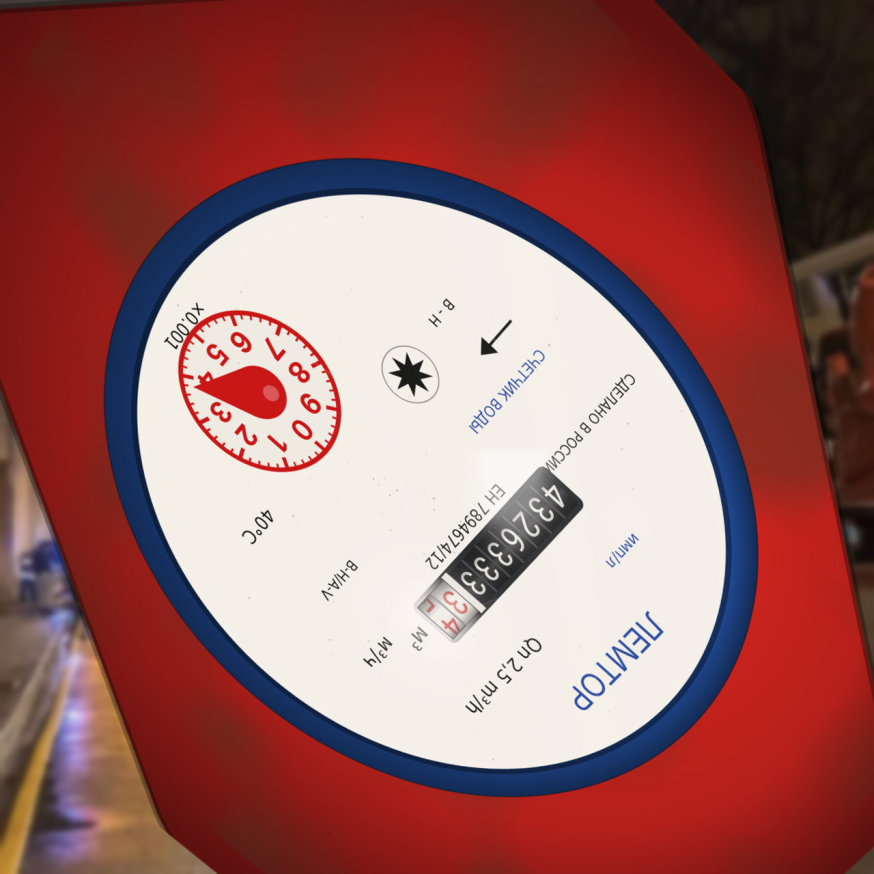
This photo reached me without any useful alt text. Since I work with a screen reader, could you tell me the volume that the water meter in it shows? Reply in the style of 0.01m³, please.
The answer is 4326333.343m³
